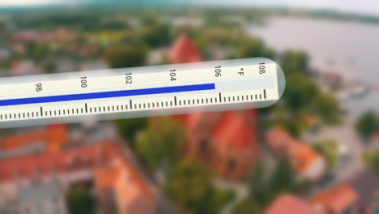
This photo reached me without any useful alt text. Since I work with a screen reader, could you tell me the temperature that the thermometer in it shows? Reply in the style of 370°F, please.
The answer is 105.8°F
